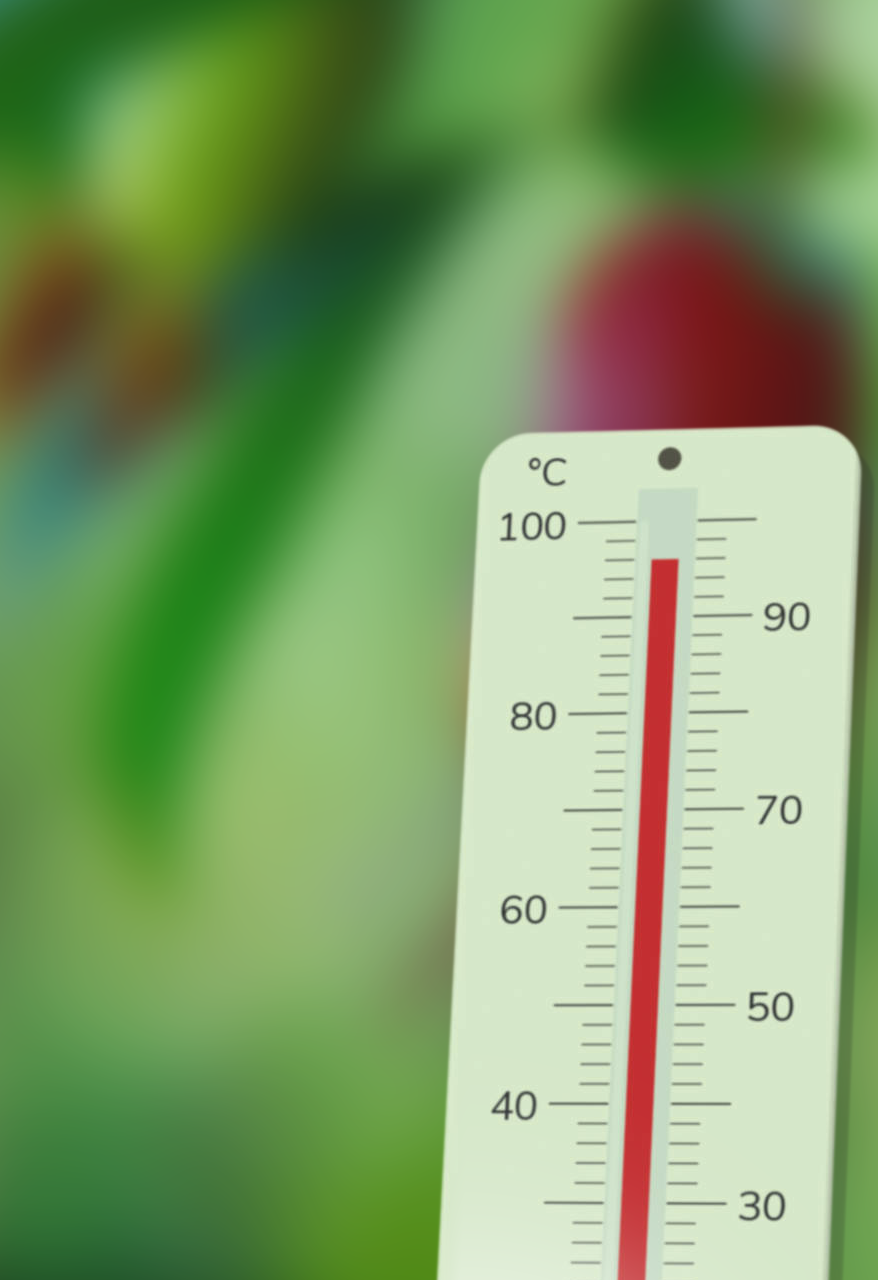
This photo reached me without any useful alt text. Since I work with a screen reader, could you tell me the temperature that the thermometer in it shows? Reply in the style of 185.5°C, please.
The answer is 96°C
